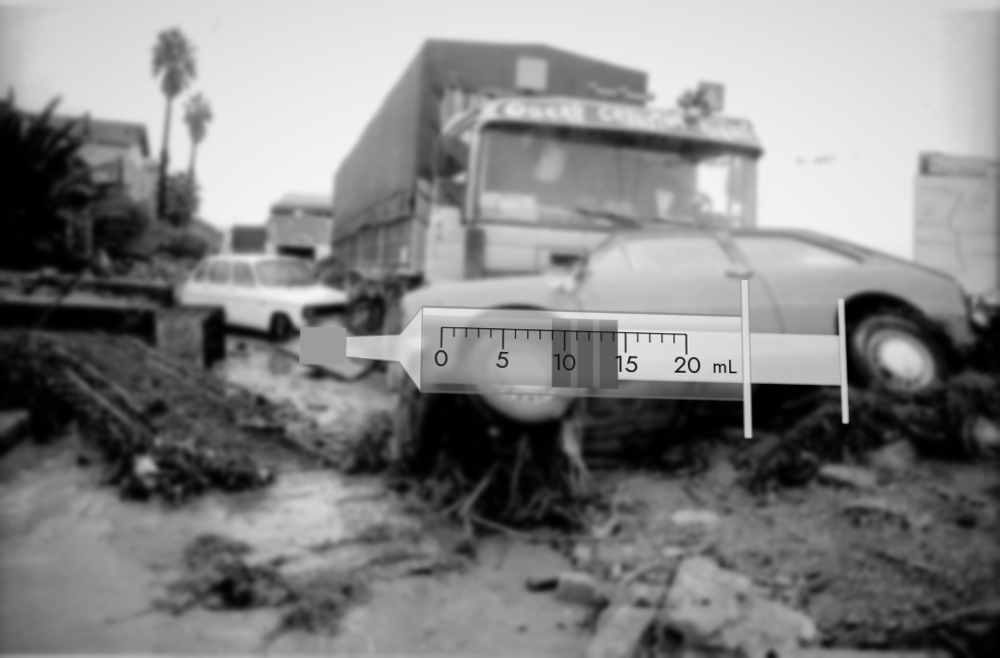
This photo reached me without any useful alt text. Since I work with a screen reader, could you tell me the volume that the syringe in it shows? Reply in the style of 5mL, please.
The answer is 9mL
